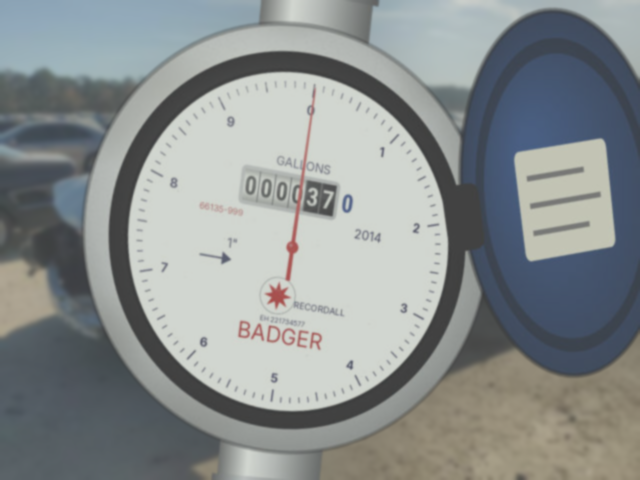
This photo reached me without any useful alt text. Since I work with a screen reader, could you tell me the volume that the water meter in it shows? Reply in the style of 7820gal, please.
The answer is 370.0gal
